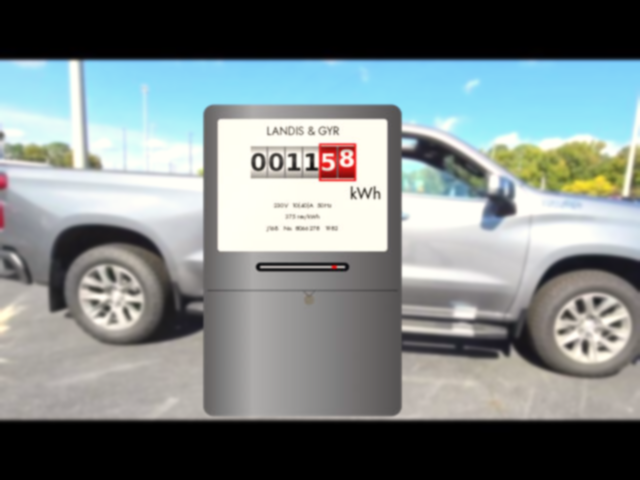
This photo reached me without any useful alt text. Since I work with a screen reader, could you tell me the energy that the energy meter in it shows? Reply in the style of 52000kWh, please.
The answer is 11.58kWh
